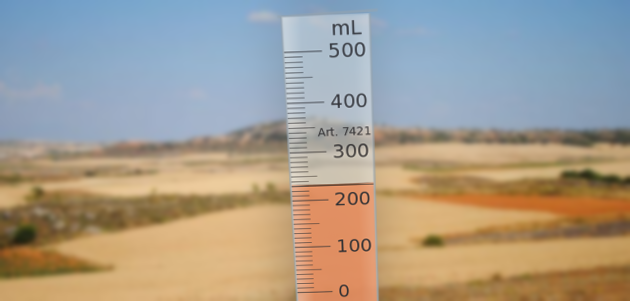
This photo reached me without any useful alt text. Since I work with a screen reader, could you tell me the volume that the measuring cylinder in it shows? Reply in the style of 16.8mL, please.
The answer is 230mL
